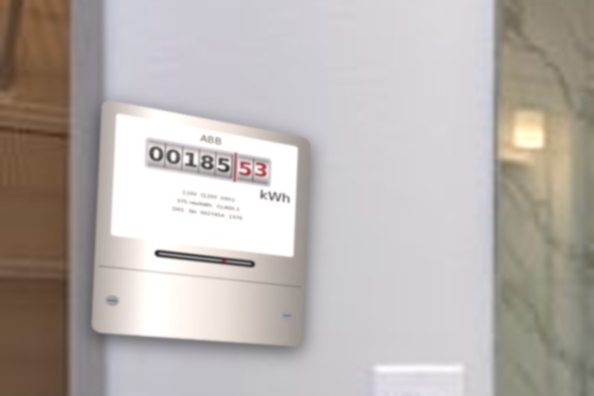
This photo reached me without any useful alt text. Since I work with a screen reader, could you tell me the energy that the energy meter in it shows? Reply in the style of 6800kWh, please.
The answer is 185.53kWh
